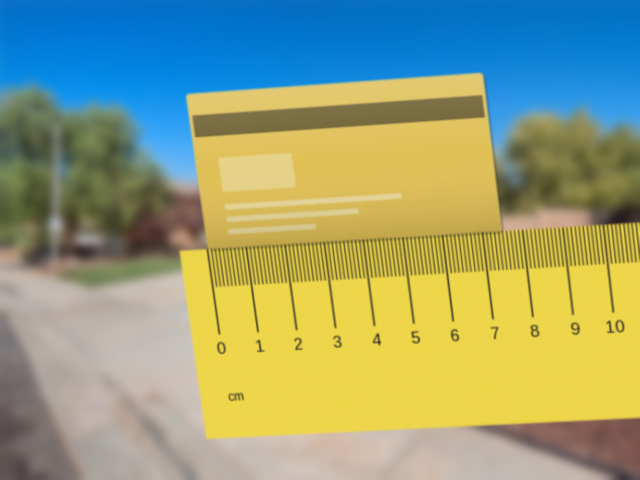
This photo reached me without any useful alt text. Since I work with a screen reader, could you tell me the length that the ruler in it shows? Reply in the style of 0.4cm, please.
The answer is 7.5cm
